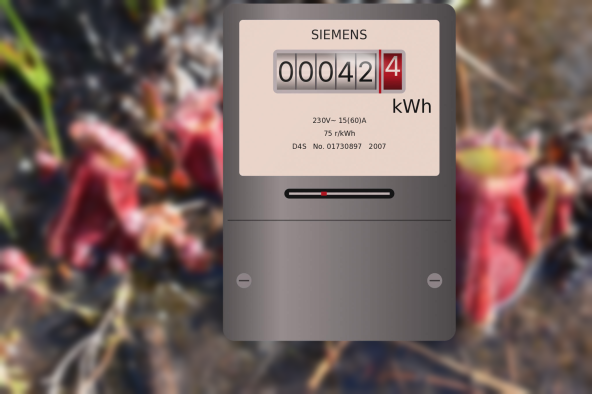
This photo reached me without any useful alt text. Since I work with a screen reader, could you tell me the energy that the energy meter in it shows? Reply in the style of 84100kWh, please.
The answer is 42.4kWh
